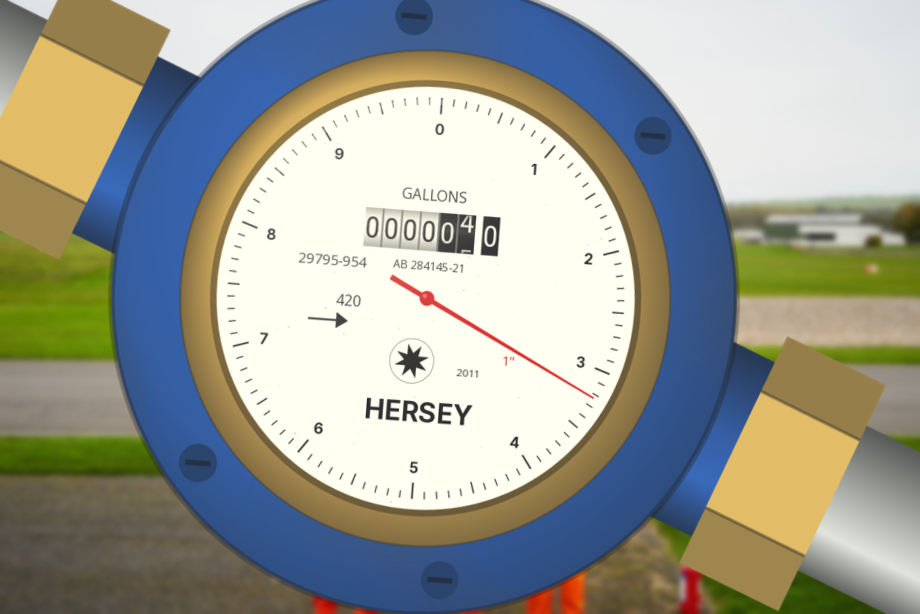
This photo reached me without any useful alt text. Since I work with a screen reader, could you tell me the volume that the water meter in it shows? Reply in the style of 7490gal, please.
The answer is 43.2gal
